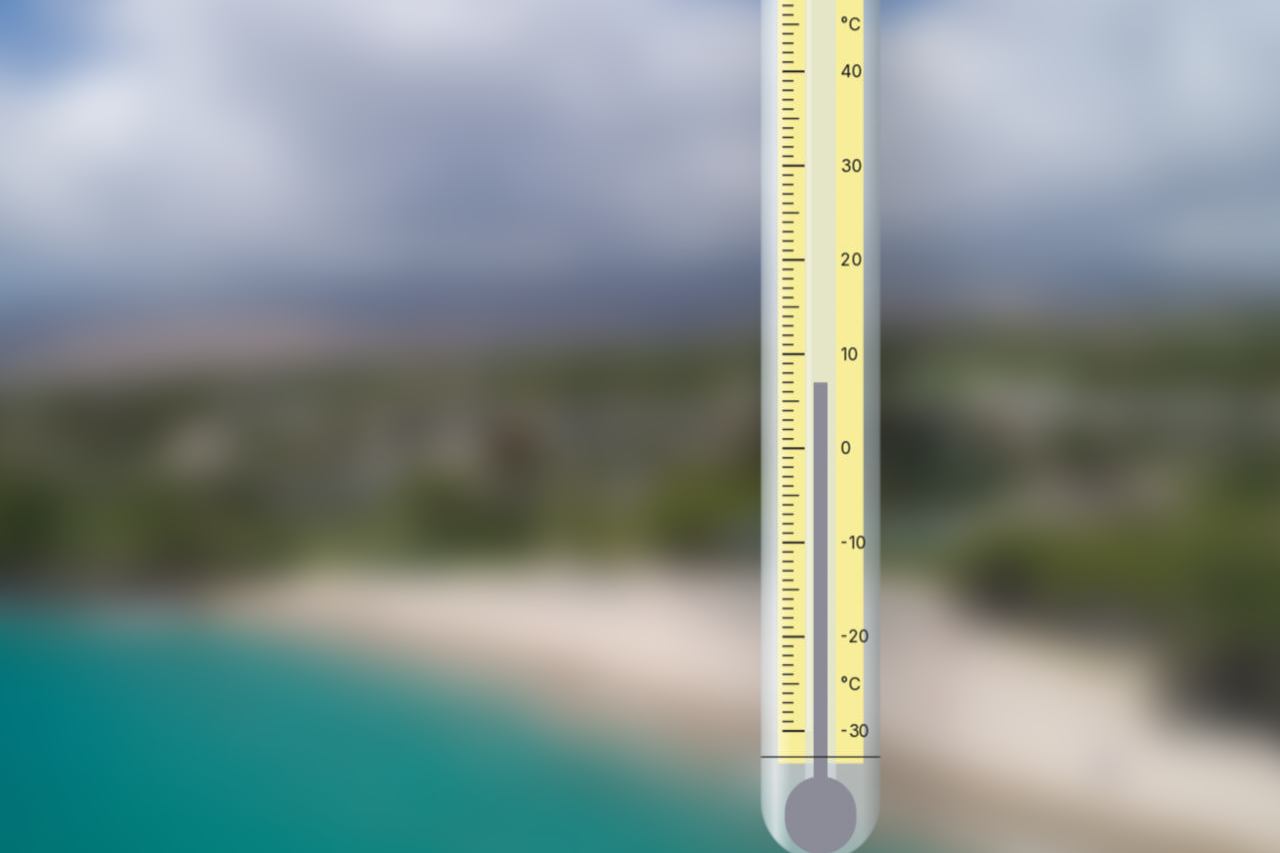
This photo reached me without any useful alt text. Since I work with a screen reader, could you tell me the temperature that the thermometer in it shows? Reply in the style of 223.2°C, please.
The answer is 7°C
